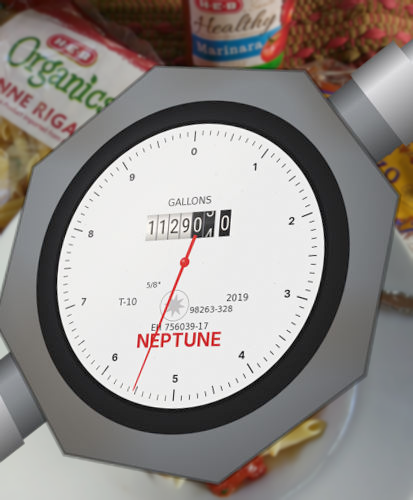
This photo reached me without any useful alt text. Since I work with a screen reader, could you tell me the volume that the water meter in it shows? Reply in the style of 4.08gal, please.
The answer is 1129035.5gal
